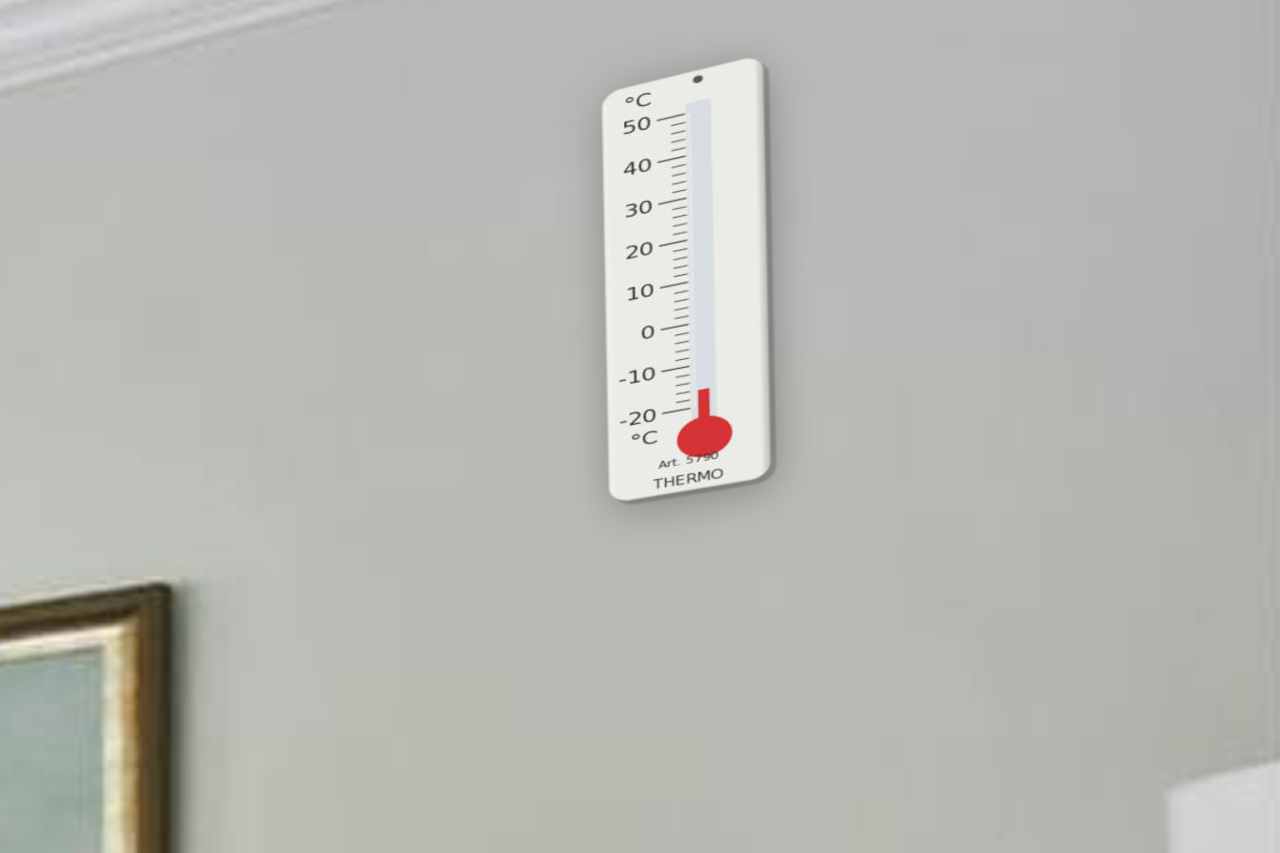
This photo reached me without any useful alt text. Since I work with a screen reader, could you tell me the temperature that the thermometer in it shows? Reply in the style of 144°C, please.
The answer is -16°C
